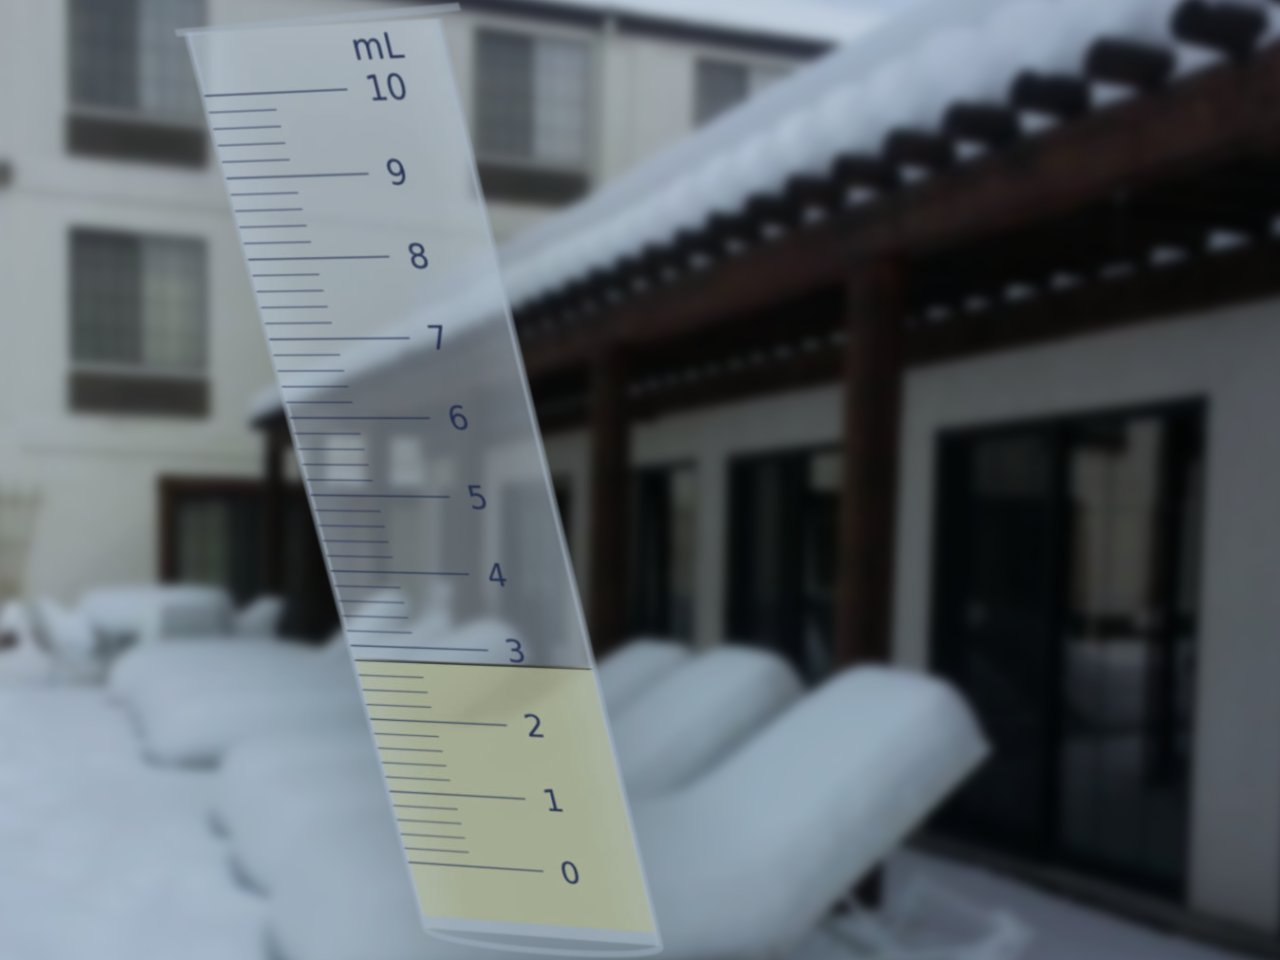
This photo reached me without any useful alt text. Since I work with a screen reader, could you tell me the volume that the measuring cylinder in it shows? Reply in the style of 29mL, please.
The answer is 2.8mL
